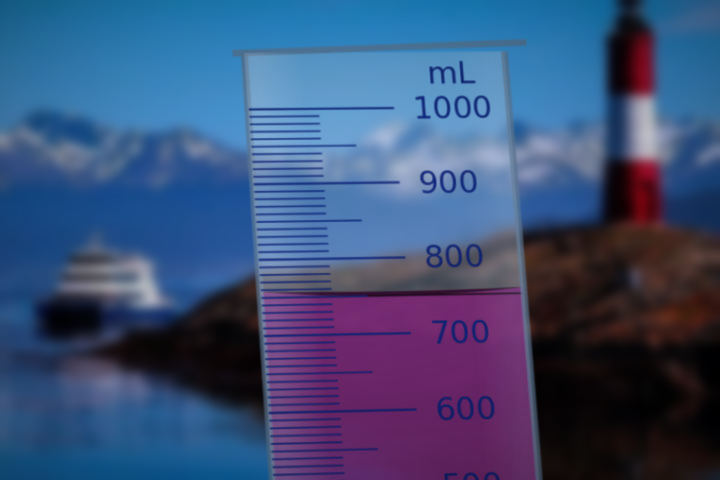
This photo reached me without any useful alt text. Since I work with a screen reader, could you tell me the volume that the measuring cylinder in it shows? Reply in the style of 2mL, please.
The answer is 750mL
